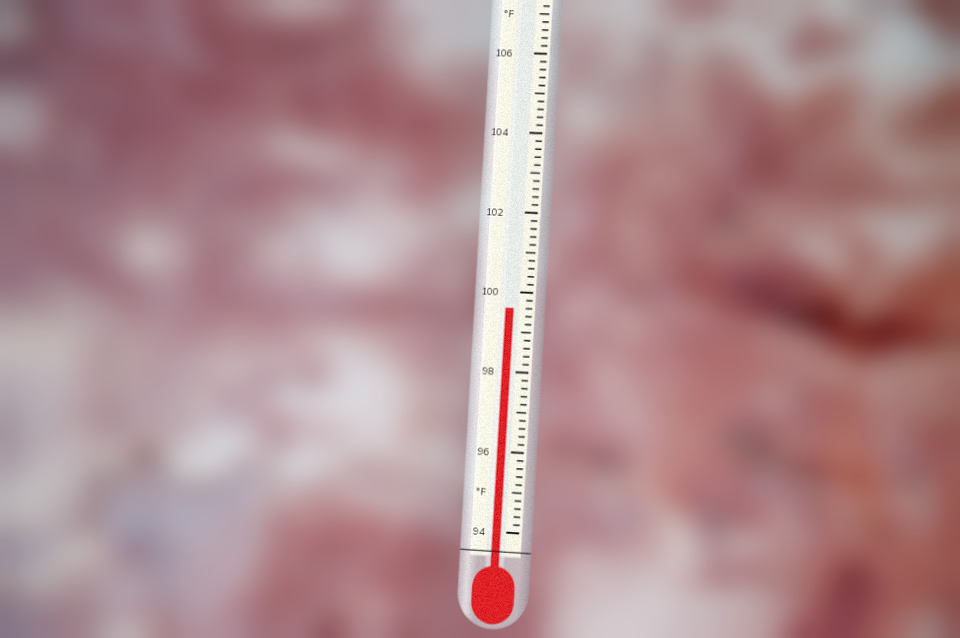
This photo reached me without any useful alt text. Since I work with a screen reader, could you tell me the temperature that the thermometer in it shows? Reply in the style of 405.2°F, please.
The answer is 99.6°F
